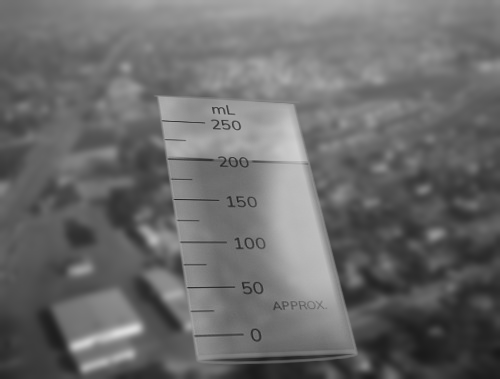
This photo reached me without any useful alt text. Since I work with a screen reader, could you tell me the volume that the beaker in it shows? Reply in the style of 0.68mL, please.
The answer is 200mL
